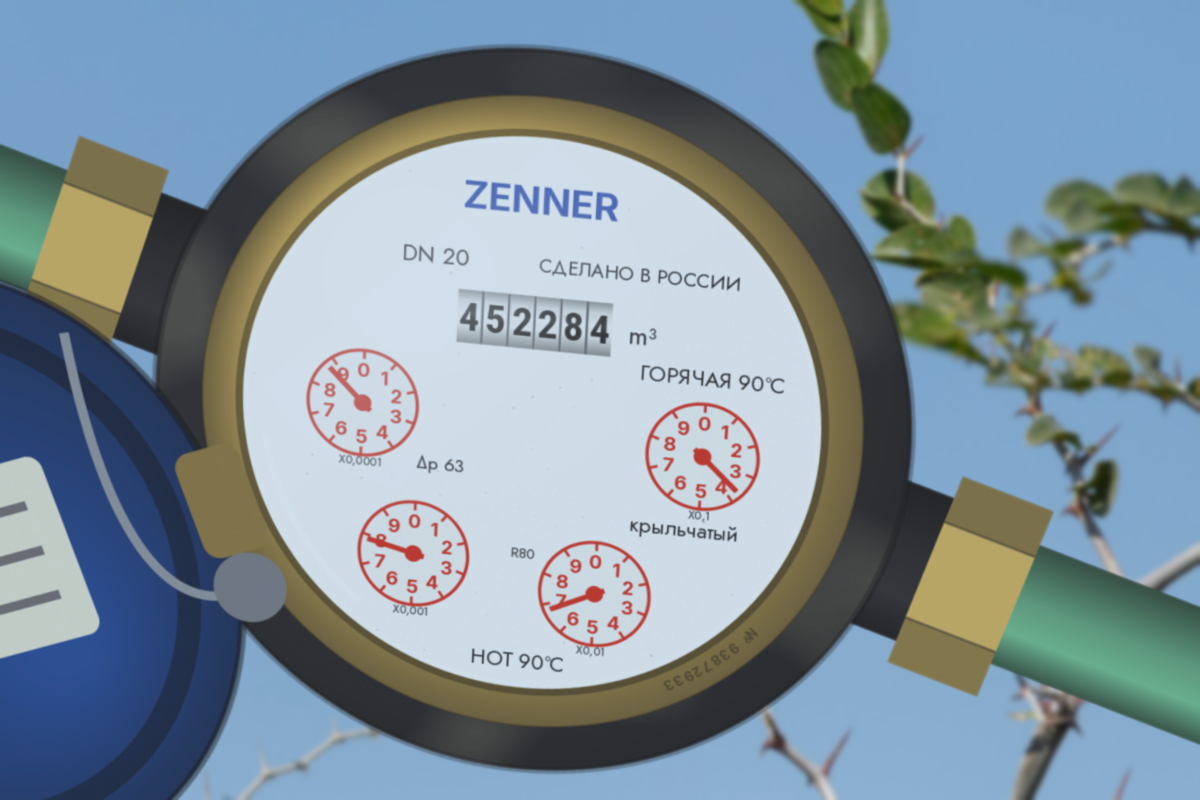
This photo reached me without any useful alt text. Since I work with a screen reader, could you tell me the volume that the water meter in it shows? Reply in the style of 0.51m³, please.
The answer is 452284.3678m³
